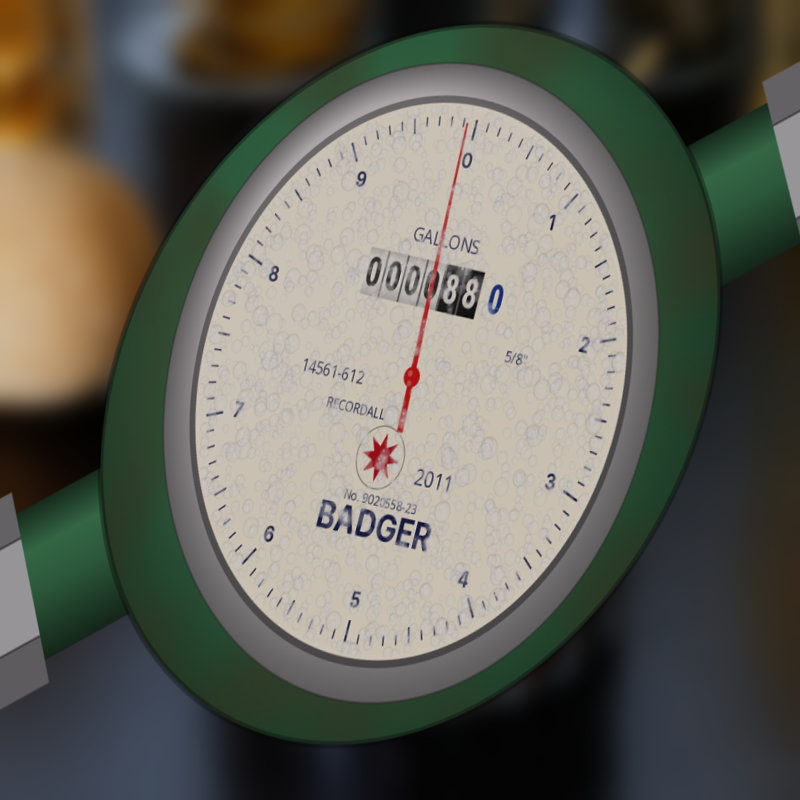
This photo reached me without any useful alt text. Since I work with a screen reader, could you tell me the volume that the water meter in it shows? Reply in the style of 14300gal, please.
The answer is 879.9gal
